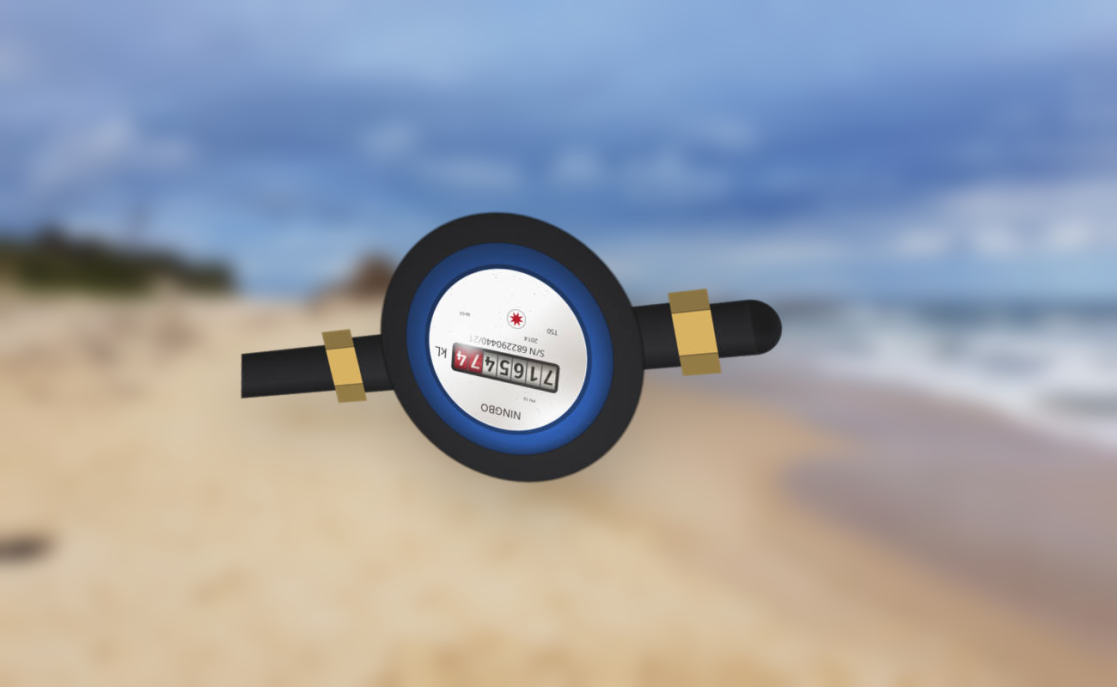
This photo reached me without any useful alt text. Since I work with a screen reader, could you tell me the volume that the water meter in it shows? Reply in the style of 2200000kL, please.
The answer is 71654.74kL
